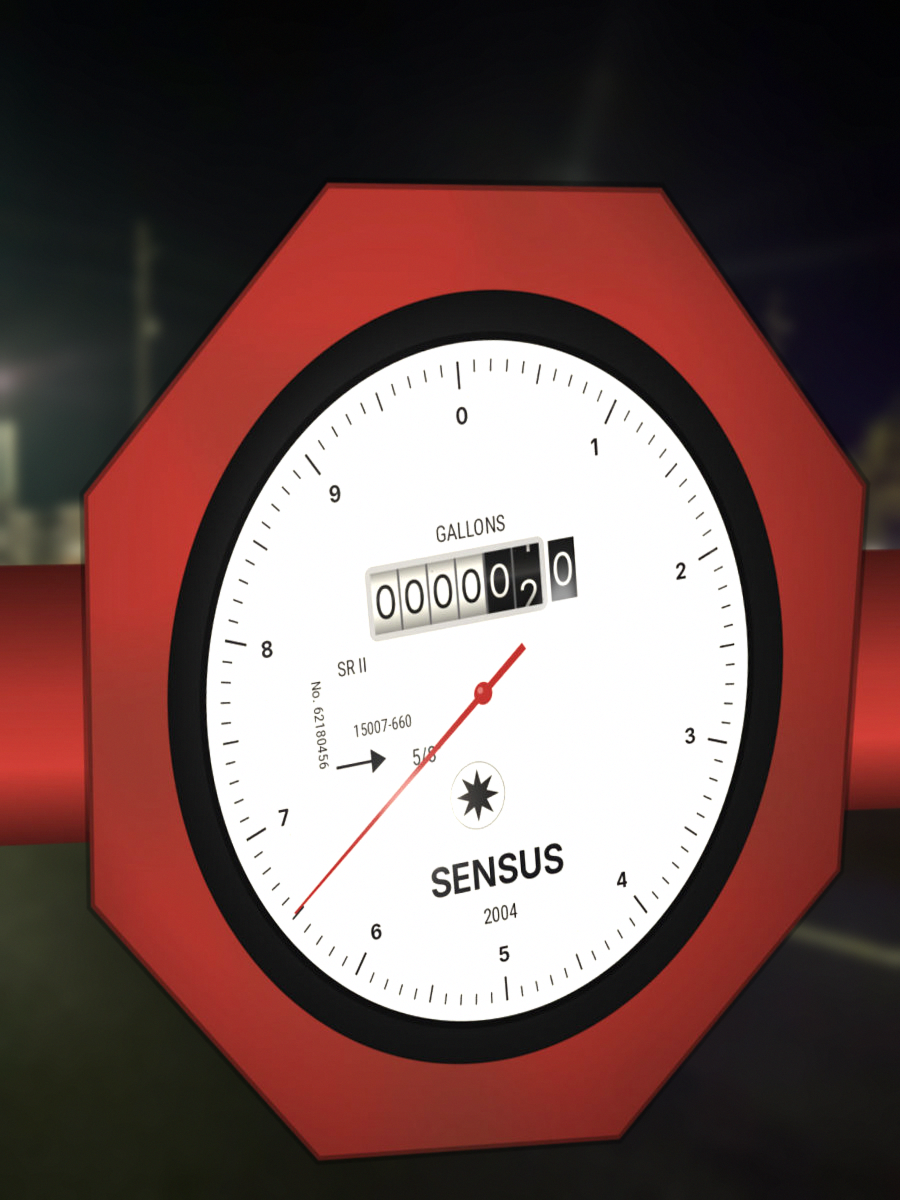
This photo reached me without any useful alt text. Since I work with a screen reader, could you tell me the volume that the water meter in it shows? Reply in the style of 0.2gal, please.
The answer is 16.5gal
